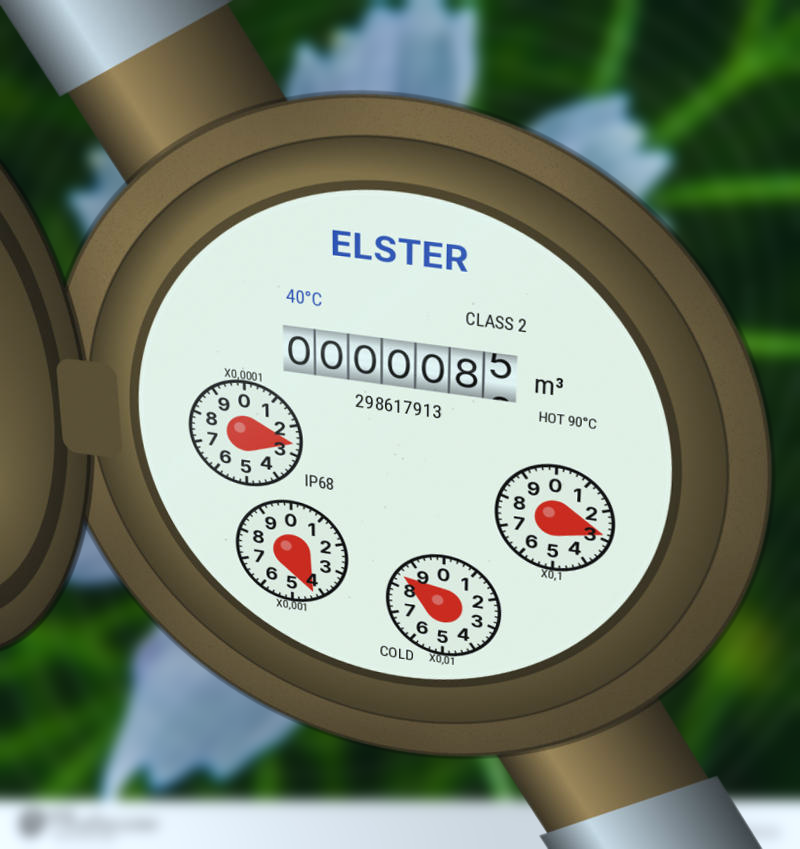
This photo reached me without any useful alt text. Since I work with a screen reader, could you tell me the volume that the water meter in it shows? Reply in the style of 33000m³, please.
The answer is 85.2842m³
